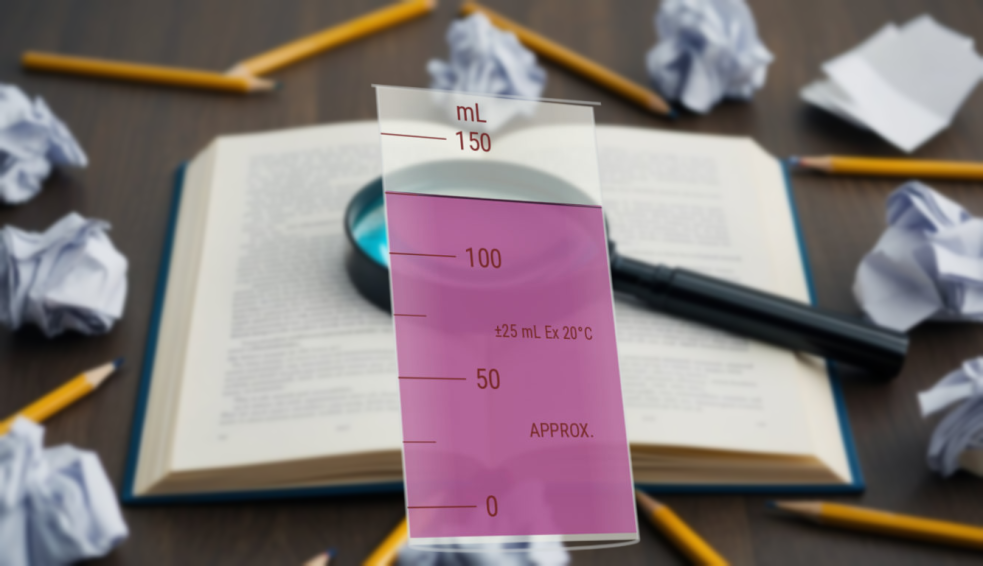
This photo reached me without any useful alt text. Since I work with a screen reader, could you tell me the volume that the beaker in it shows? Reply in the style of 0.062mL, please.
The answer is 125mL
